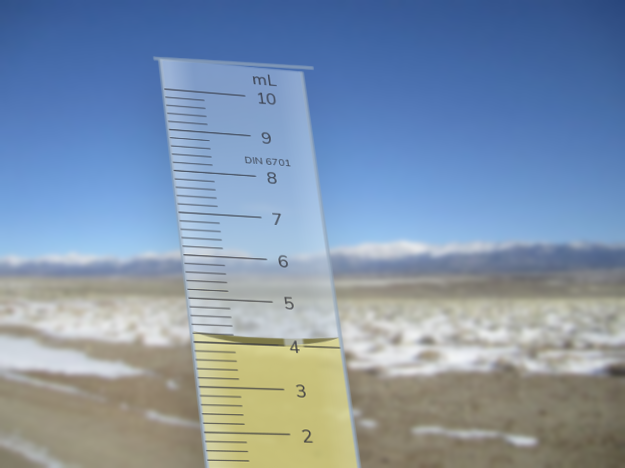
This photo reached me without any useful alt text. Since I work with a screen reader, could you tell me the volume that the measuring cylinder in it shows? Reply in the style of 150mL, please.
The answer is 4mL
